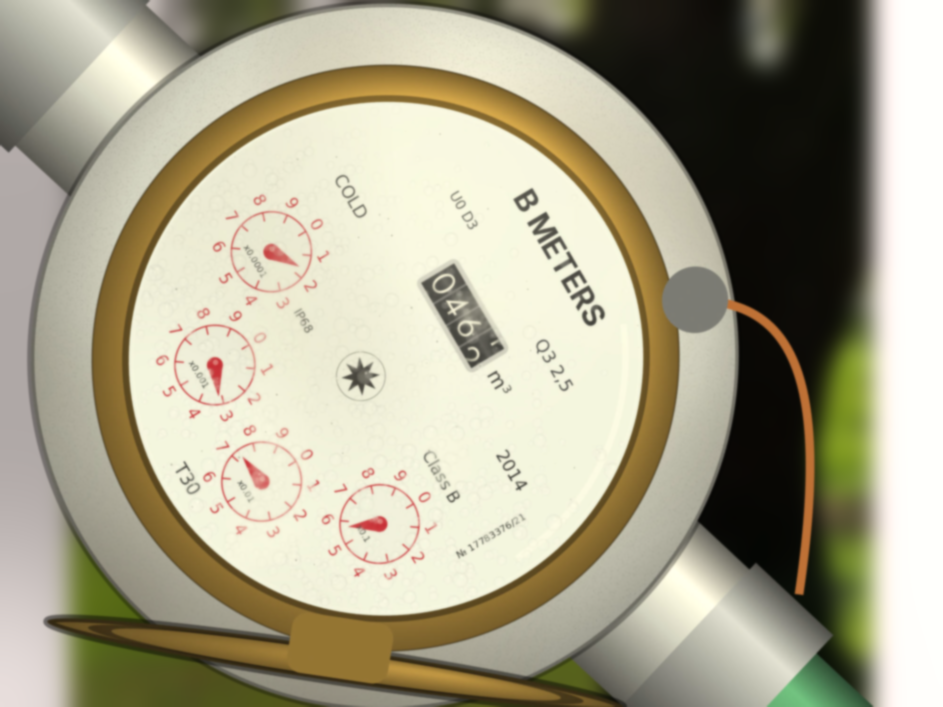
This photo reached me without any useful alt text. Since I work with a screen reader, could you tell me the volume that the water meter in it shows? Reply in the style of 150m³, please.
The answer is 461.5731m³
